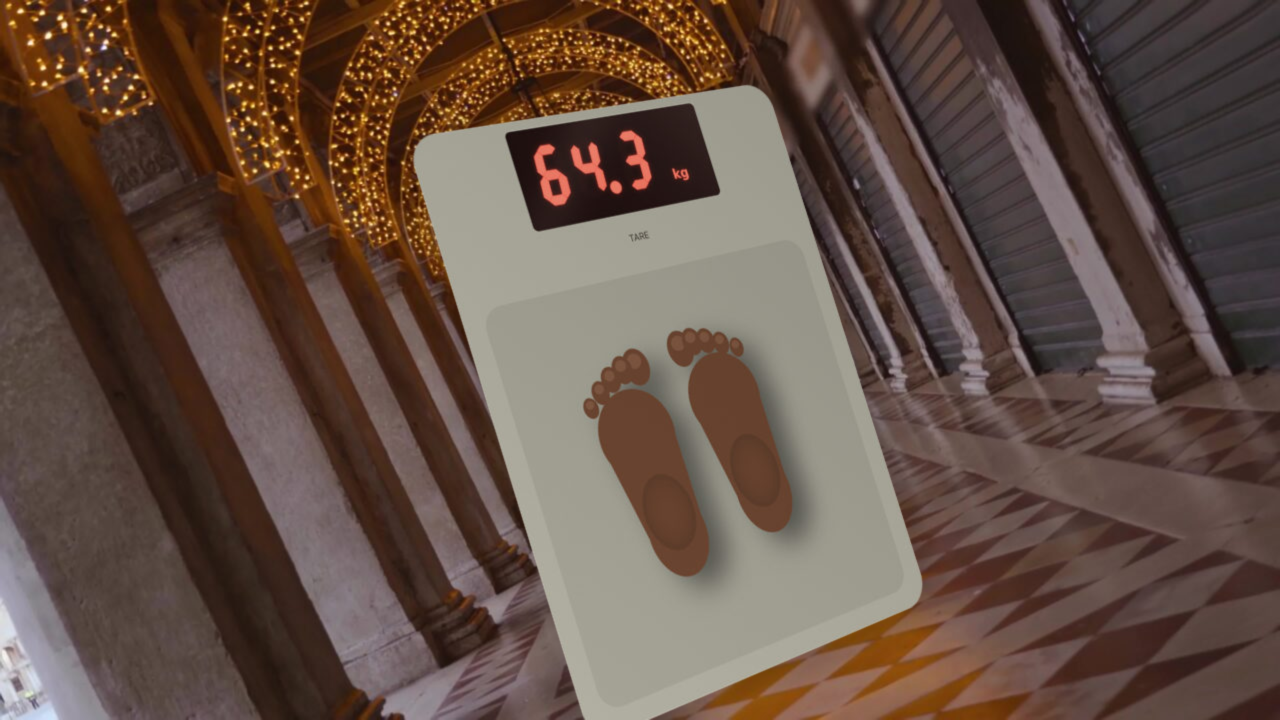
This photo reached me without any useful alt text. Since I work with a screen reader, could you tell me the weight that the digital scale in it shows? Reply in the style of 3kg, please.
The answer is 64.3kg
